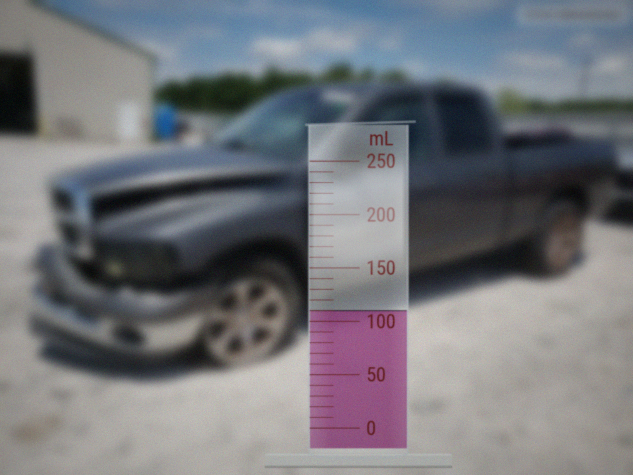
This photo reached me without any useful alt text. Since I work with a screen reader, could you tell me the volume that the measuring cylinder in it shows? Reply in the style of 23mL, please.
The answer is 110mL
